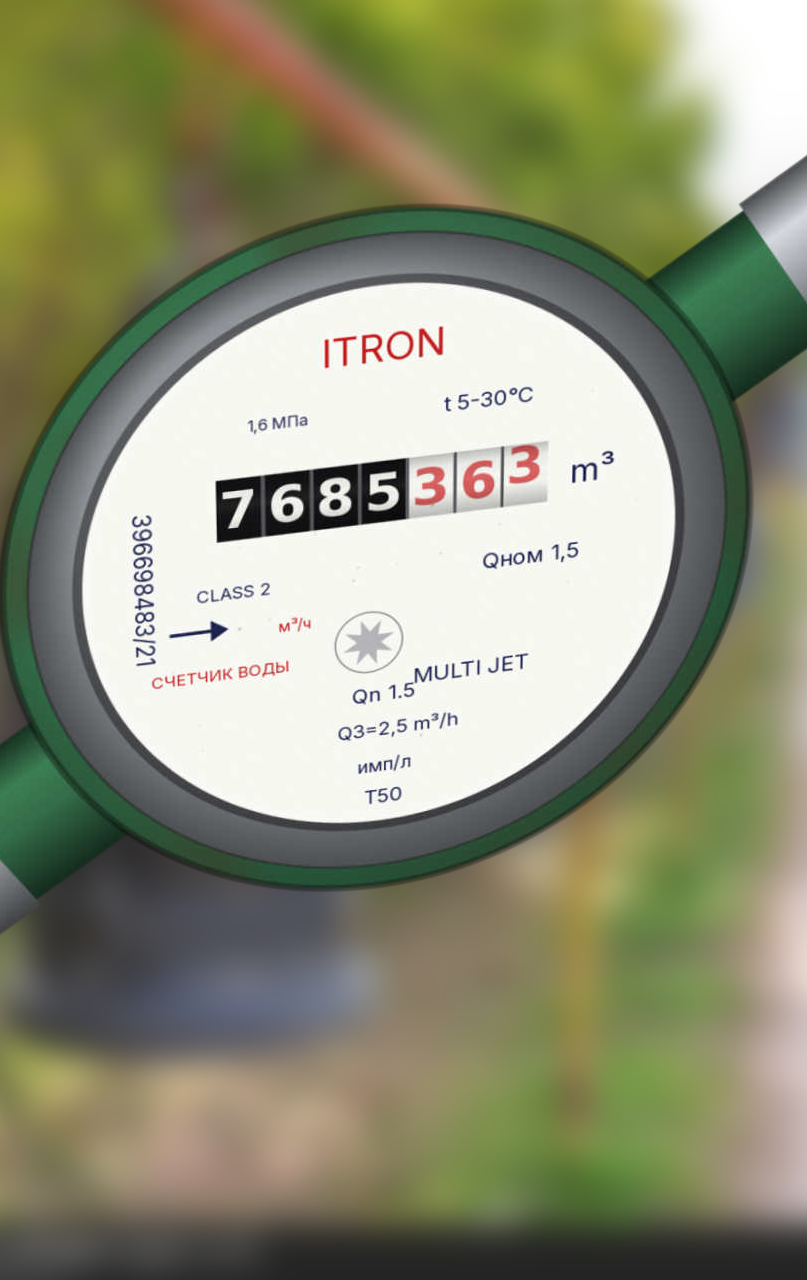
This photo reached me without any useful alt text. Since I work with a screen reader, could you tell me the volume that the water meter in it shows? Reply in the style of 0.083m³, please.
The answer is 7685.363m³
